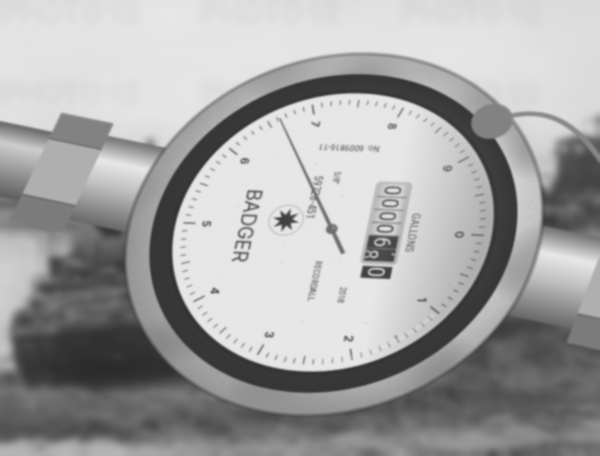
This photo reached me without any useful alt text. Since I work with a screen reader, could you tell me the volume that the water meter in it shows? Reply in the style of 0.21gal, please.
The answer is 676.6gal
